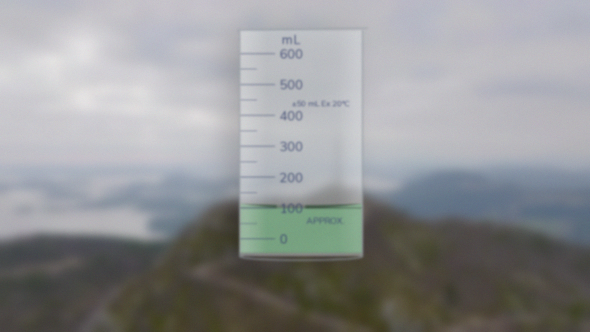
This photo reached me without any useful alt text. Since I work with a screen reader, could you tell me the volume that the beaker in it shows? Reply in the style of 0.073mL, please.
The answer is 100mL
